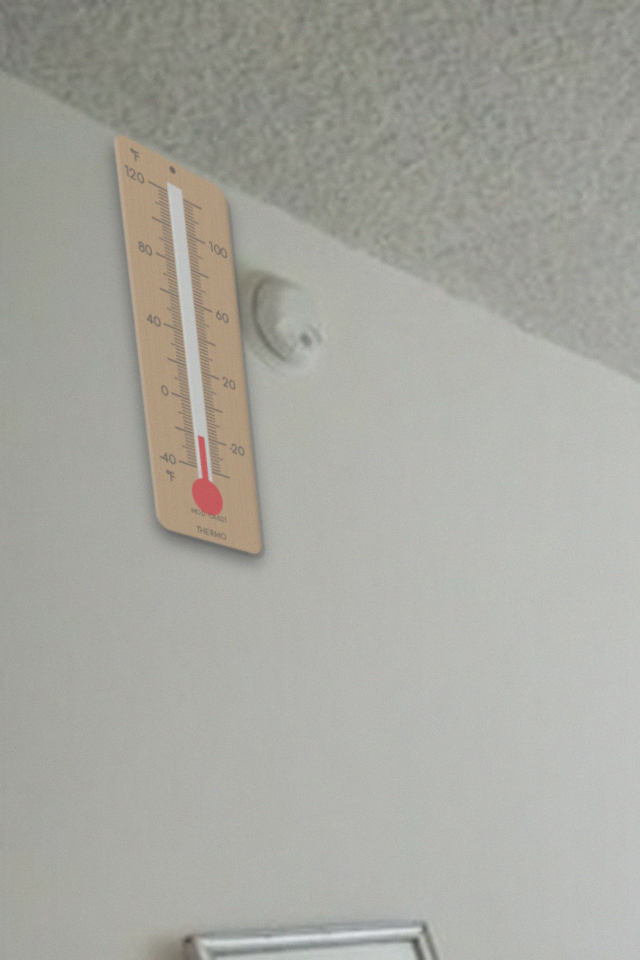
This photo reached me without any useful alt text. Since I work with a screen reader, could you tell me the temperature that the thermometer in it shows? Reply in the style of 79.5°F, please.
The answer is -20°F
